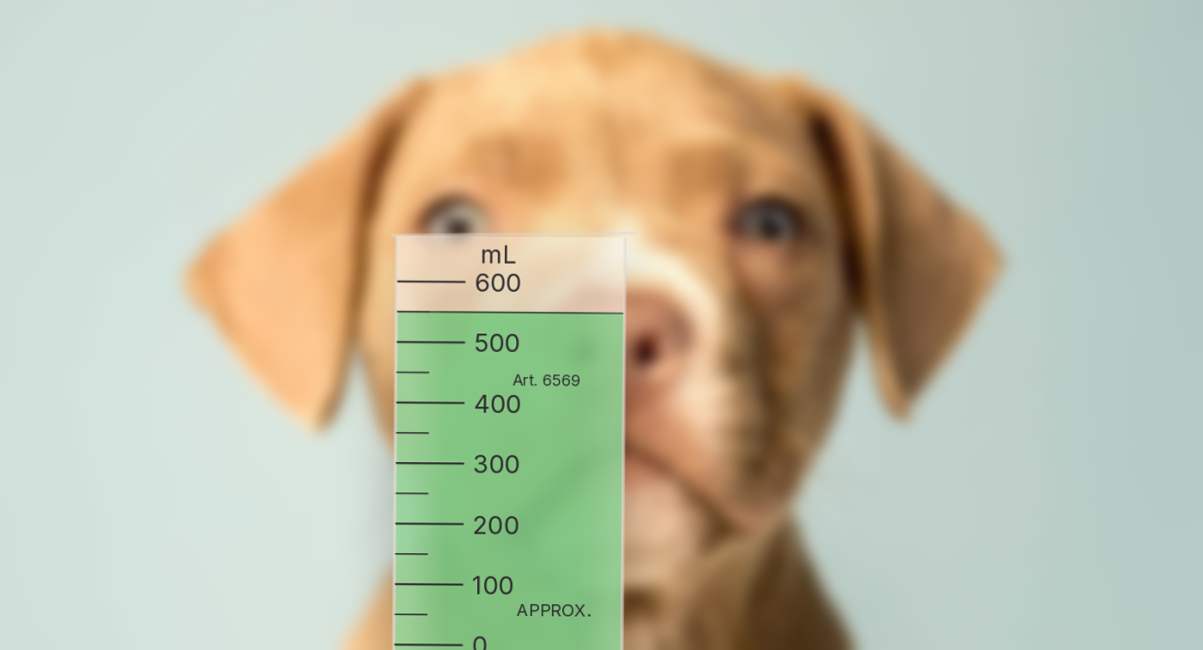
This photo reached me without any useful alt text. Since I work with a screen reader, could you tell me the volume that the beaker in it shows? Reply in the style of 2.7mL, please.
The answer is 550mL
